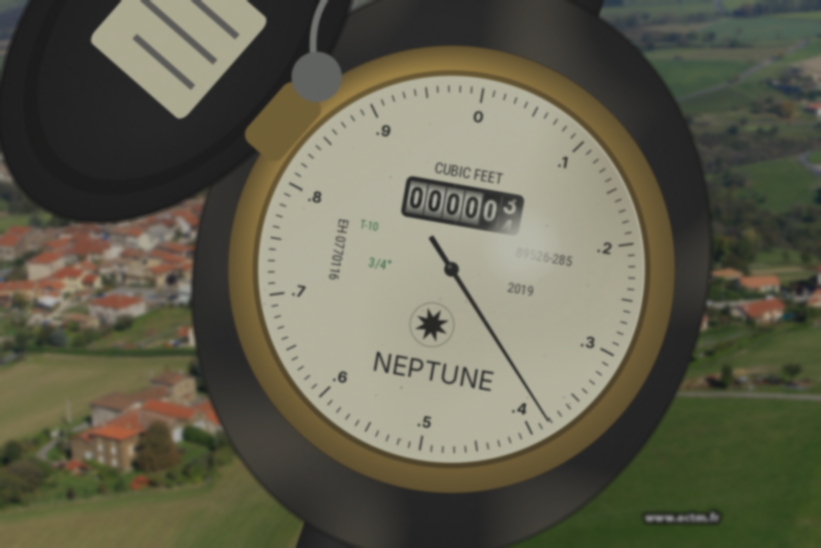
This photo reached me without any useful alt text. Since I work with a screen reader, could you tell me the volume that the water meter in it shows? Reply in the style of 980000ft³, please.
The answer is 3.38ft³
